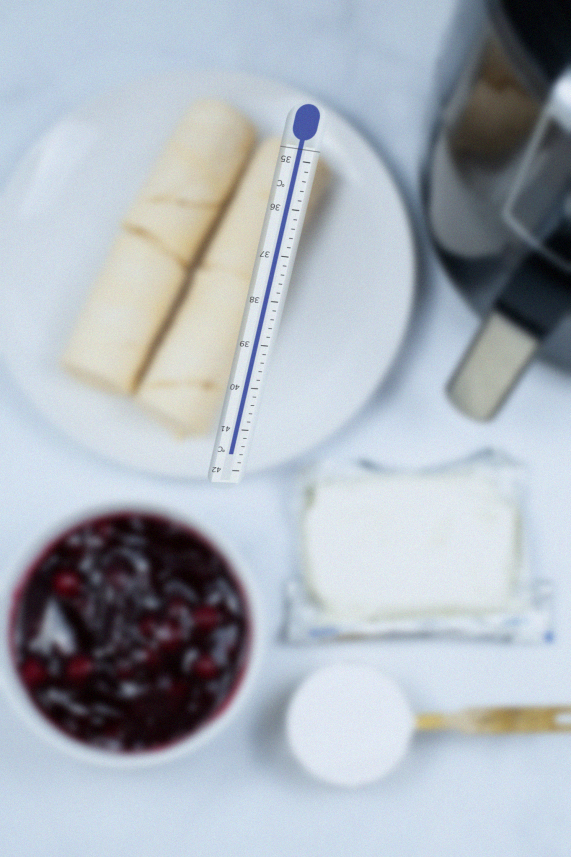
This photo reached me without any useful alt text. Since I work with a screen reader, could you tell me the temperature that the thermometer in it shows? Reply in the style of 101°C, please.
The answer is 41.6°C
